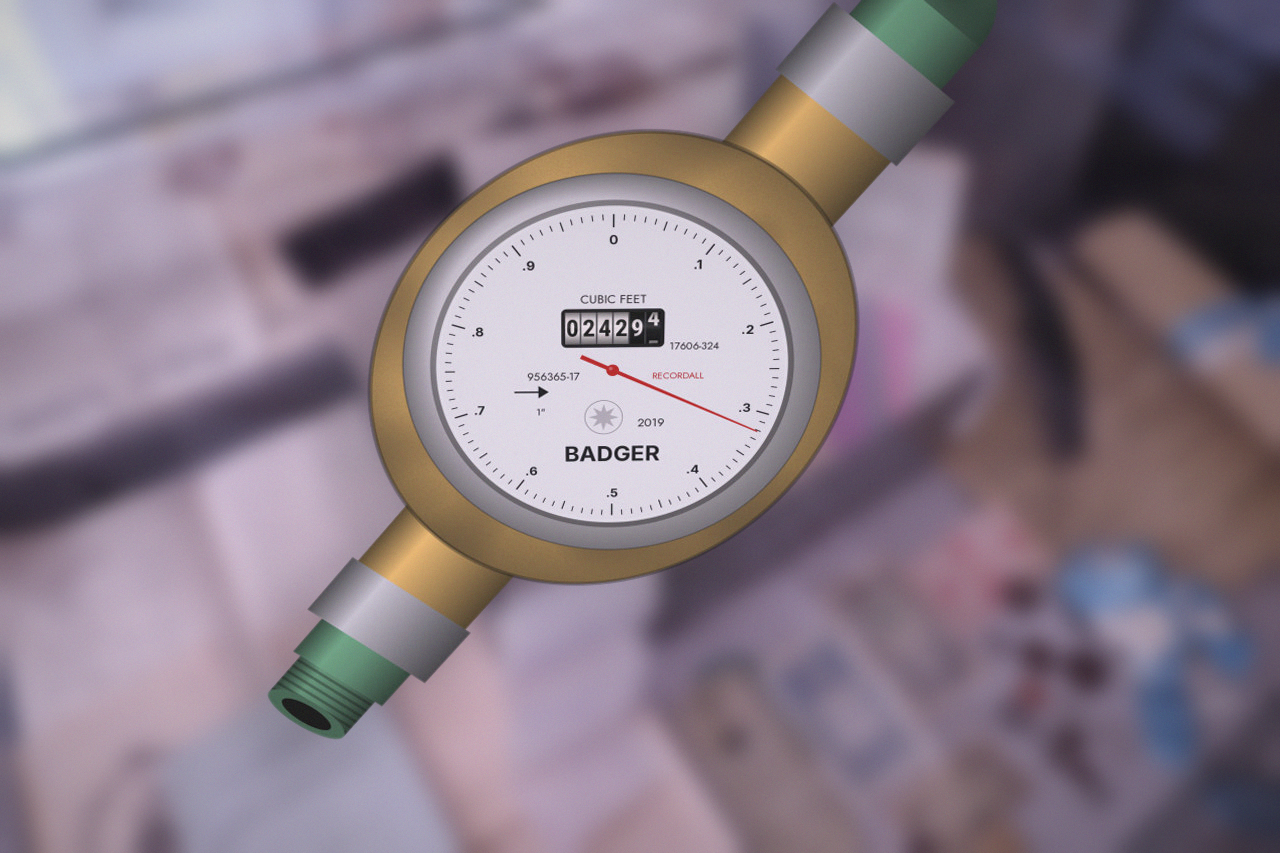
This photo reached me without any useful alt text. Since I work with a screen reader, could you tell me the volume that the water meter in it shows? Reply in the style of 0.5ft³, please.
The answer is 24294.32ft³
